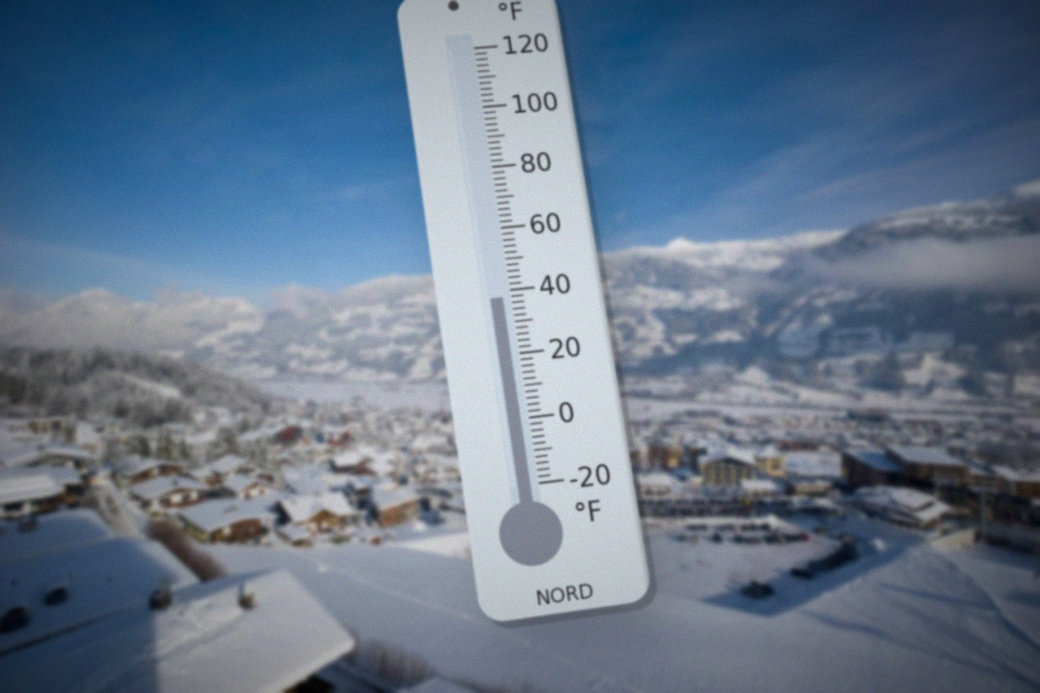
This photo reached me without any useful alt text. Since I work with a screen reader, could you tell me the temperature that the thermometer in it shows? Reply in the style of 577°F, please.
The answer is 38°F
